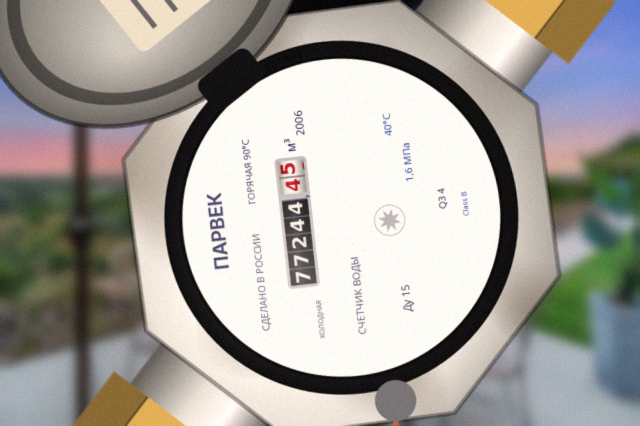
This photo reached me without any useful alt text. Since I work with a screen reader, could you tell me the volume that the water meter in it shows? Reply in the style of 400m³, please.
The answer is 77244.45m³
